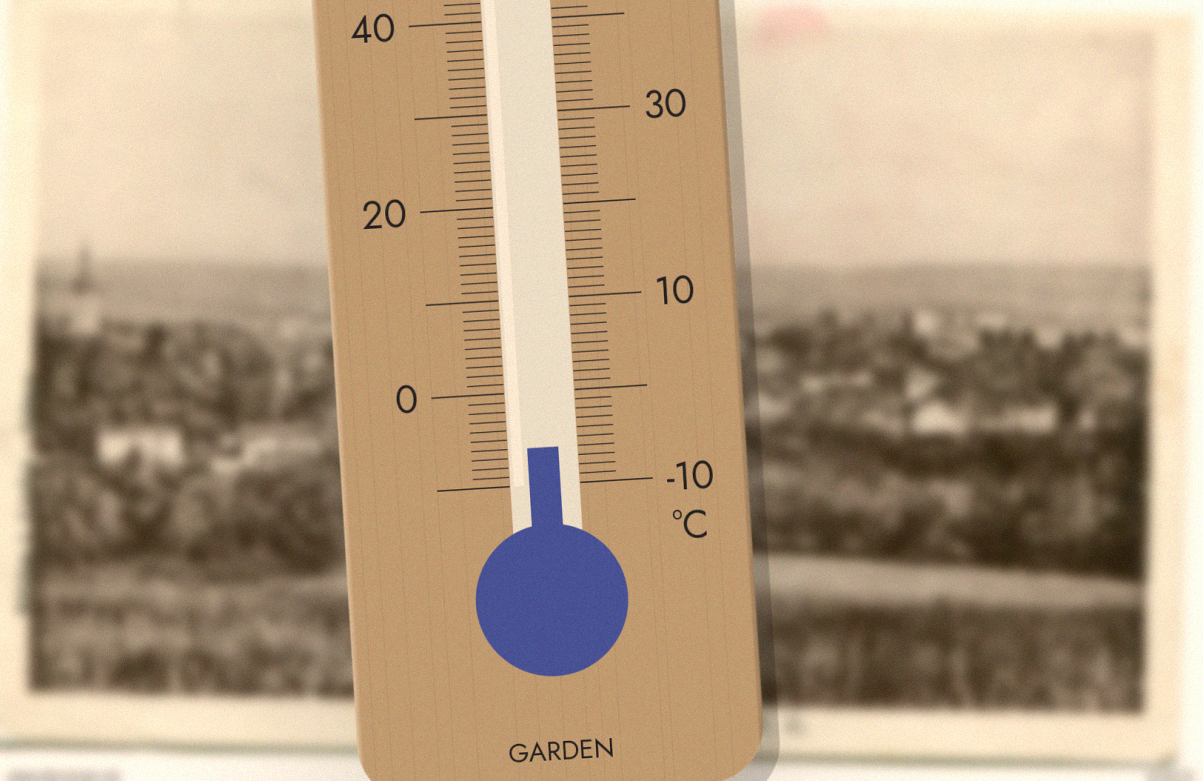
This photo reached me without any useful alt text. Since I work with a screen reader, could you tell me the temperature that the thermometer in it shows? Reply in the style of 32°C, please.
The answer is -6°C
